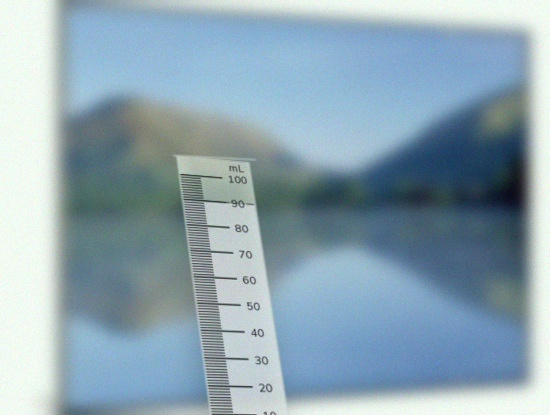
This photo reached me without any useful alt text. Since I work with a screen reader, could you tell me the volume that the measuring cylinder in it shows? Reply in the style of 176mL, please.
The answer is 90mL
